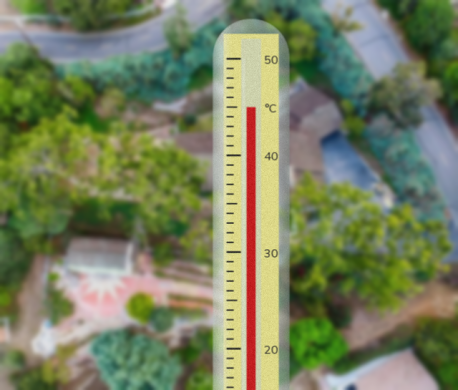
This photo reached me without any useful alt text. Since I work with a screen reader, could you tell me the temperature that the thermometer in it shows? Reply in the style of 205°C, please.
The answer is 45°C
